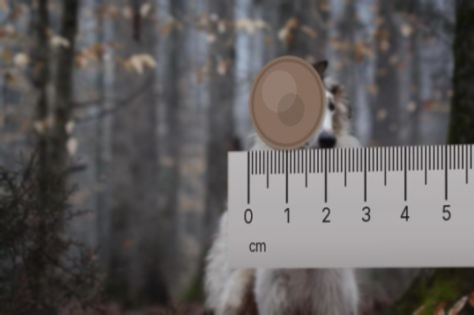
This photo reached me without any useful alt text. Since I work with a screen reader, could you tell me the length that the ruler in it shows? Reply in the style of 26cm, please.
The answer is 2cm
